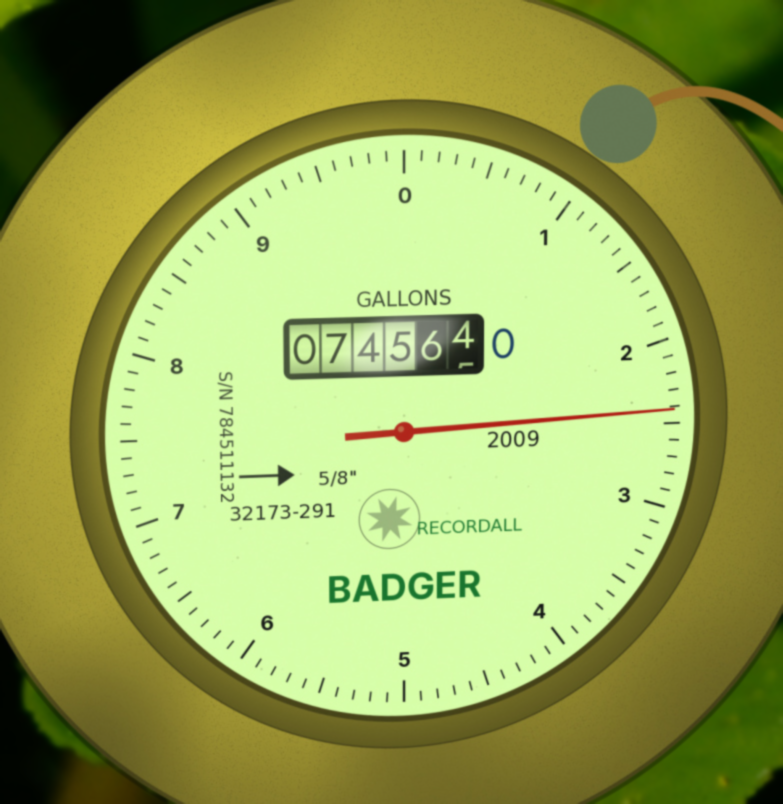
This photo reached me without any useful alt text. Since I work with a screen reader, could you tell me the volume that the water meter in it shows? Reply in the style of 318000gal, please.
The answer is 745642.4gal
